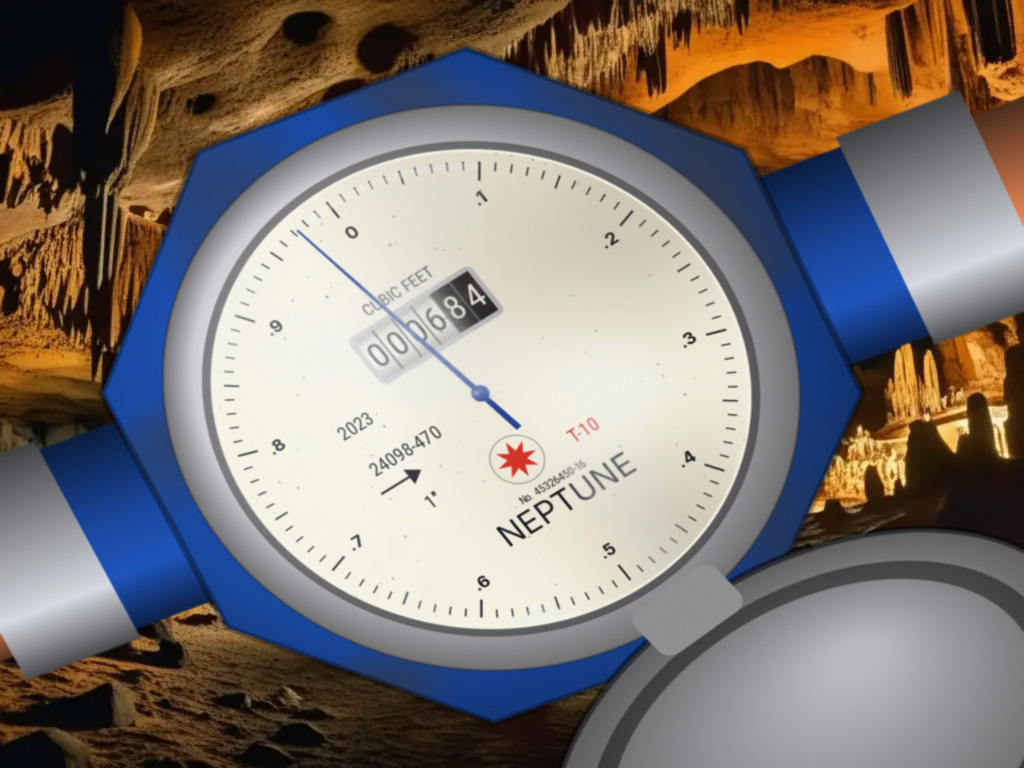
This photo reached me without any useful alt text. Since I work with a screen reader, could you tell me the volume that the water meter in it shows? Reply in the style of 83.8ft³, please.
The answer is 683.97ft³
